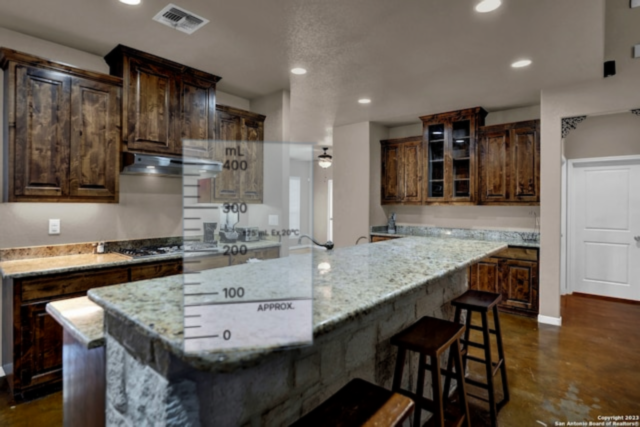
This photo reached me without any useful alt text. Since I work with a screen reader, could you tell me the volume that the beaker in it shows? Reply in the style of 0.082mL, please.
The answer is 75mL
